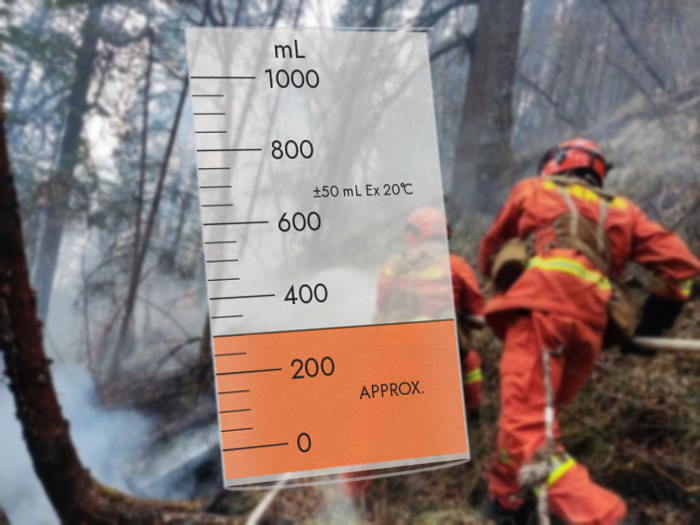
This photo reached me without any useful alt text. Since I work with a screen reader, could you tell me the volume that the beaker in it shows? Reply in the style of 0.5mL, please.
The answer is 300mL
